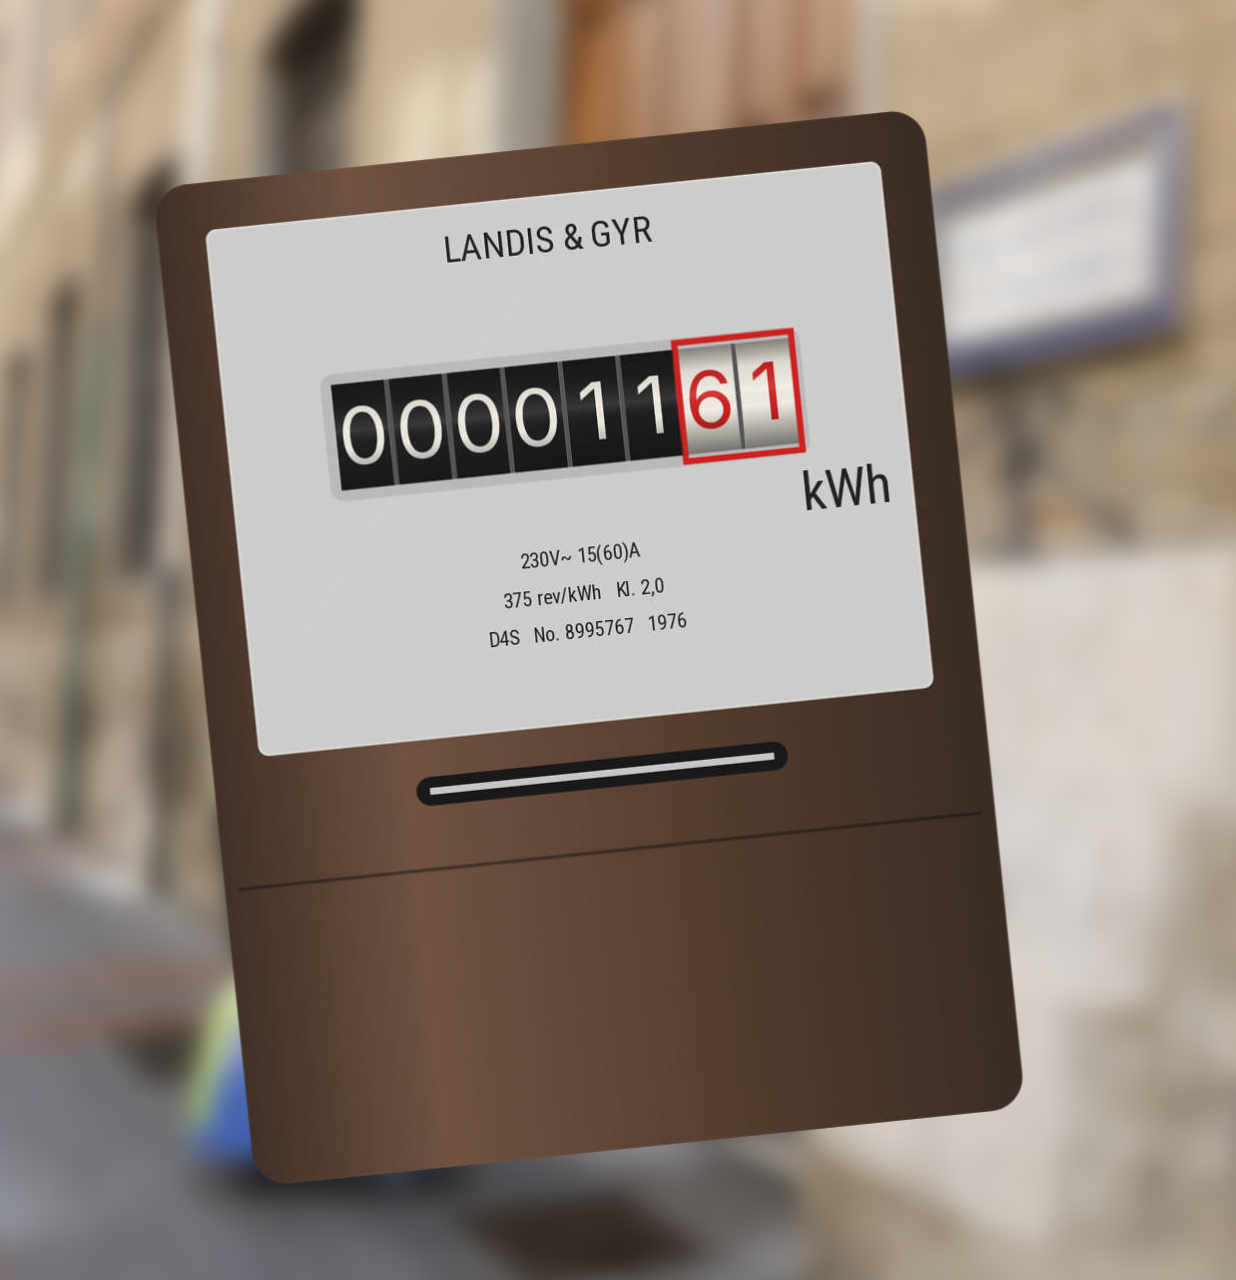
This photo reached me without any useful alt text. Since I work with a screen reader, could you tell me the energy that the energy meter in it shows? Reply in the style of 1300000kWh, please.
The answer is 11.61kWh
